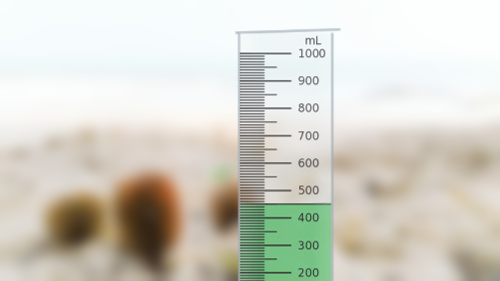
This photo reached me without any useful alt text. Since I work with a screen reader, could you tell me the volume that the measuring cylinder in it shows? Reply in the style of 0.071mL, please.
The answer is 450mL
